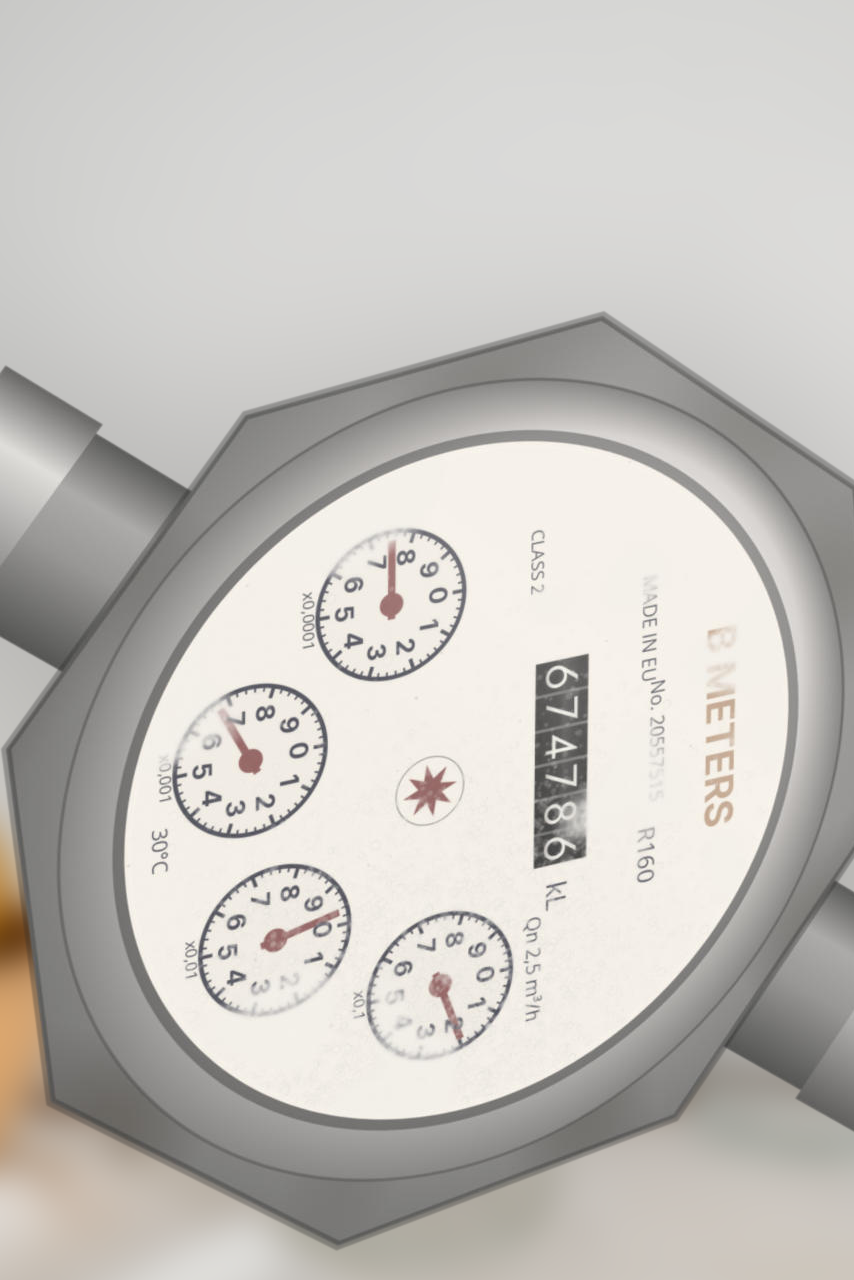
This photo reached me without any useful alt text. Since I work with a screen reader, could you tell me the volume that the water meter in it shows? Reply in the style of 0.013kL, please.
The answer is 674786.1967kL
